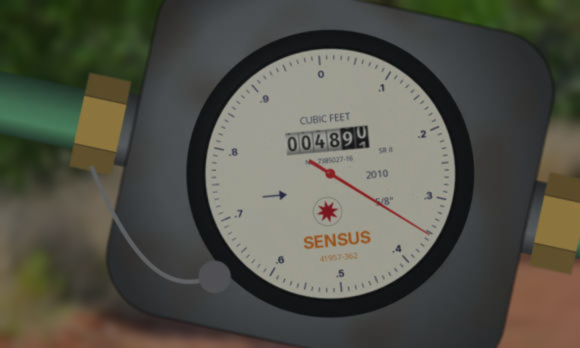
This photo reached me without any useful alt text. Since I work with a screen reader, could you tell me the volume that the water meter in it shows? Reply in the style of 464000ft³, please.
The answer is 4890.35ft³
